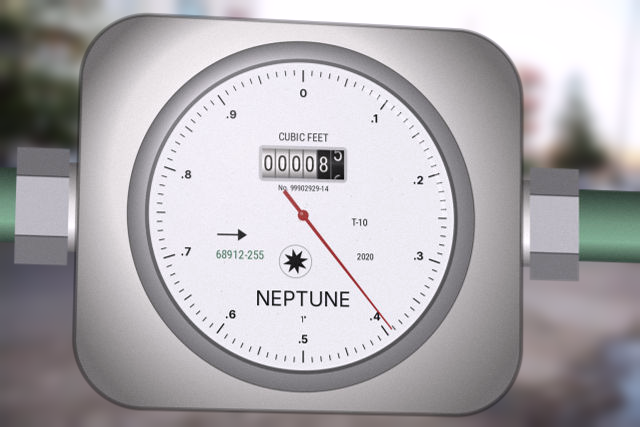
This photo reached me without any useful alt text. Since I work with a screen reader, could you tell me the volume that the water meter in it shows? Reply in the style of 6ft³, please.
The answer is 85.39ft³
